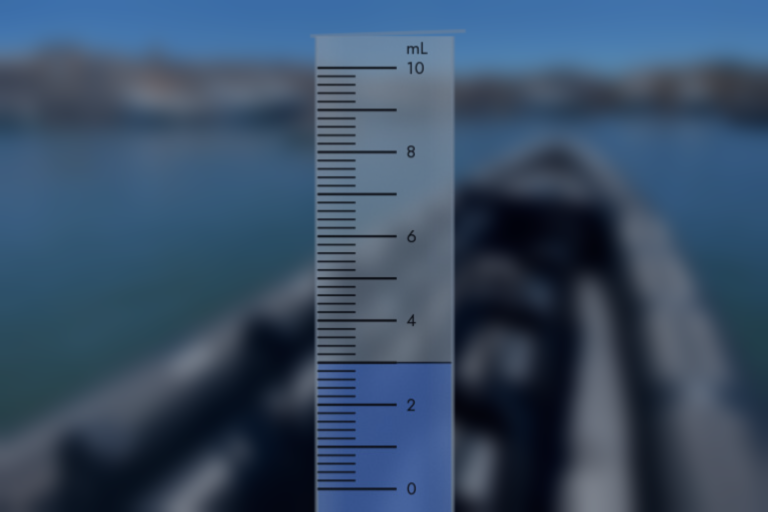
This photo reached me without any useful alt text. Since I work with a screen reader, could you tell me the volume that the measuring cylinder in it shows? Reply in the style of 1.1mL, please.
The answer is 3mL
